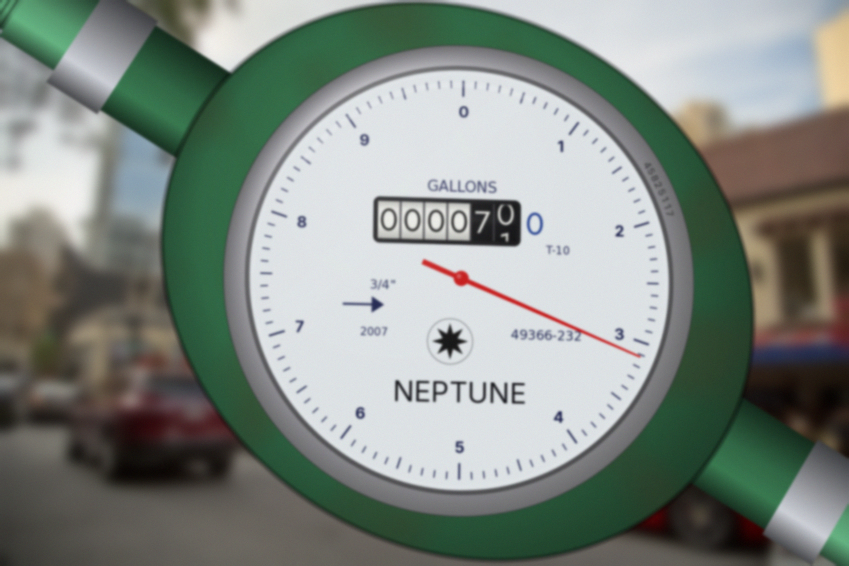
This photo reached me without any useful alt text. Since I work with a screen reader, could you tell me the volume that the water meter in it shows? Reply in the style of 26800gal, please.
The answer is 703.1gal
